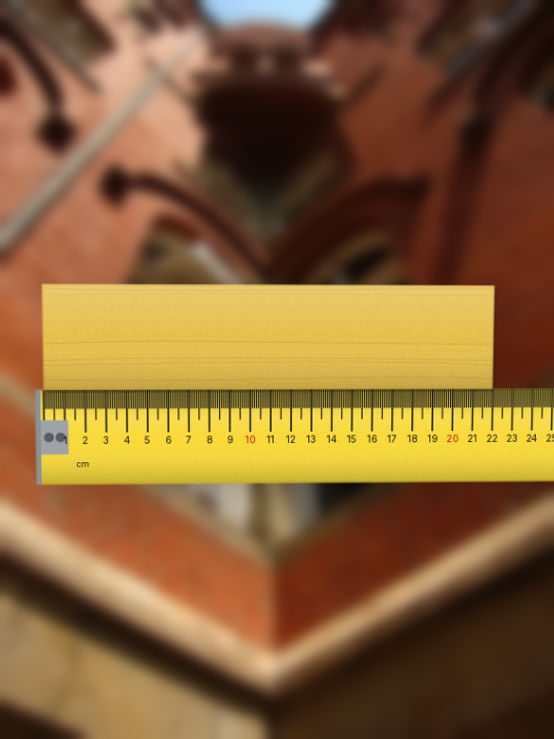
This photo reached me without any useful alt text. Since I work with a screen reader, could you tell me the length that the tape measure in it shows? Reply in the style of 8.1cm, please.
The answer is 22cm
